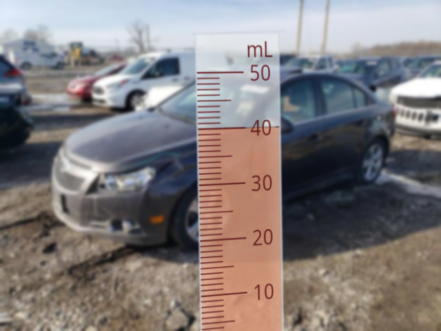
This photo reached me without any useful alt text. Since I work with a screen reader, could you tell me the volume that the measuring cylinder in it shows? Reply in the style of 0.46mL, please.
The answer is 40mL
